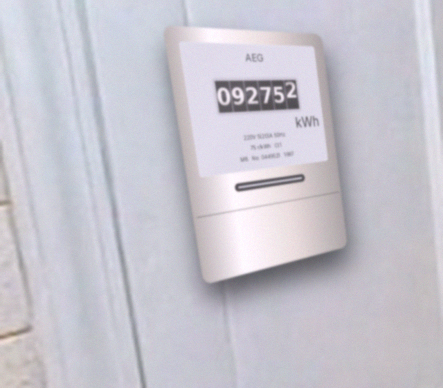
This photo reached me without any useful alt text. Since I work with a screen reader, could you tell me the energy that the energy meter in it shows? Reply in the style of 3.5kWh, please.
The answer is 92752kWh
